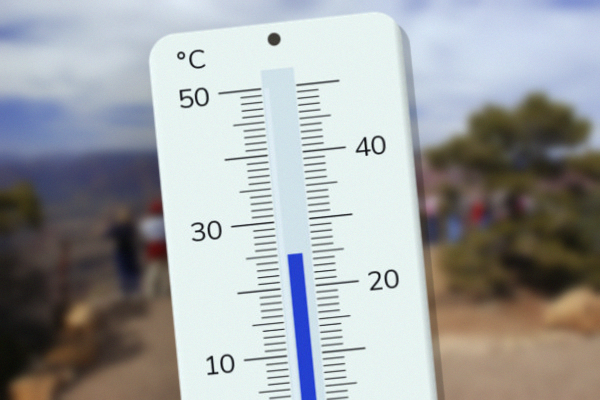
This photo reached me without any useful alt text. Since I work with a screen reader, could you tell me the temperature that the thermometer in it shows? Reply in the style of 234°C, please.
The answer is 25°C
